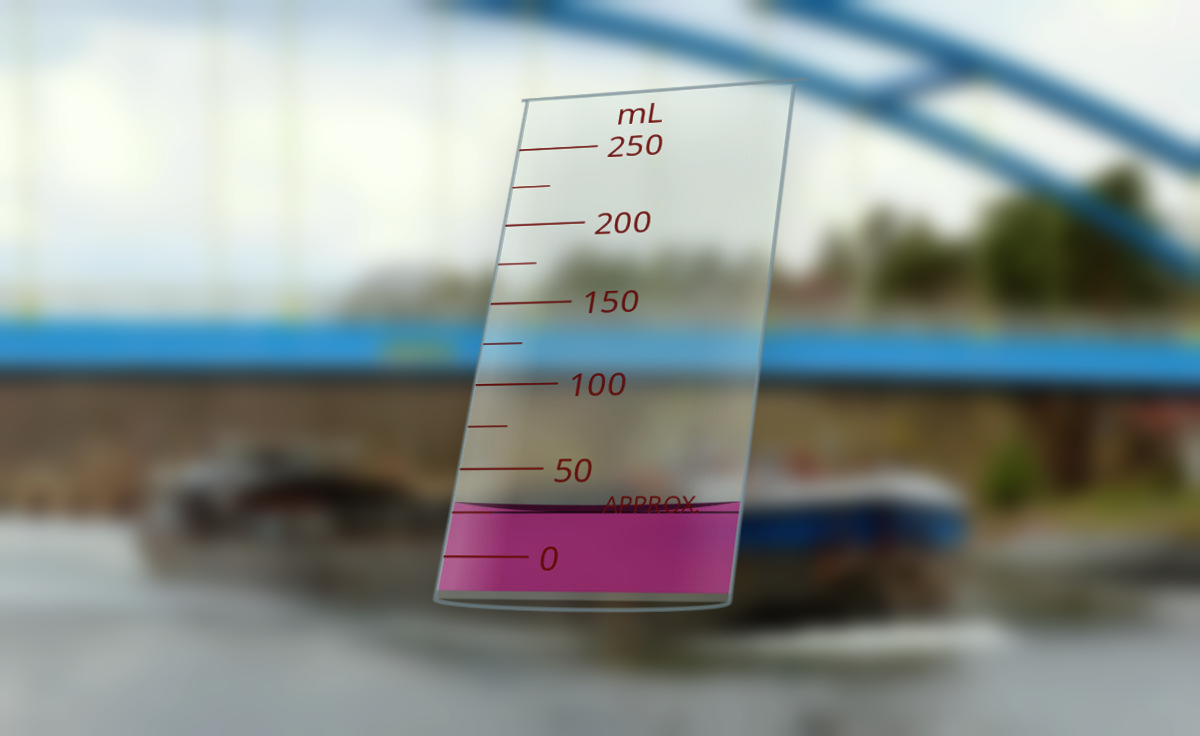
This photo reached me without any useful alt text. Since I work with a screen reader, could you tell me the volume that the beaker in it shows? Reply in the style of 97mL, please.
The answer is 25mL
